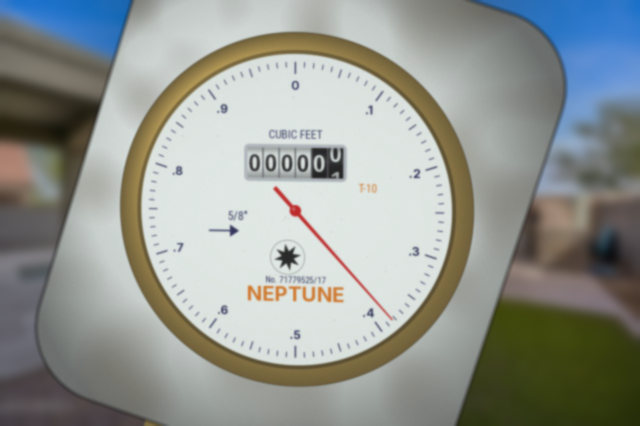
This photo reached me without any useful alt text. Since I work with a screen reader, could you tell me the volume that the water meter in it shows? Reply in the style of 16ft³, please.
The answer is 0.38ft³
